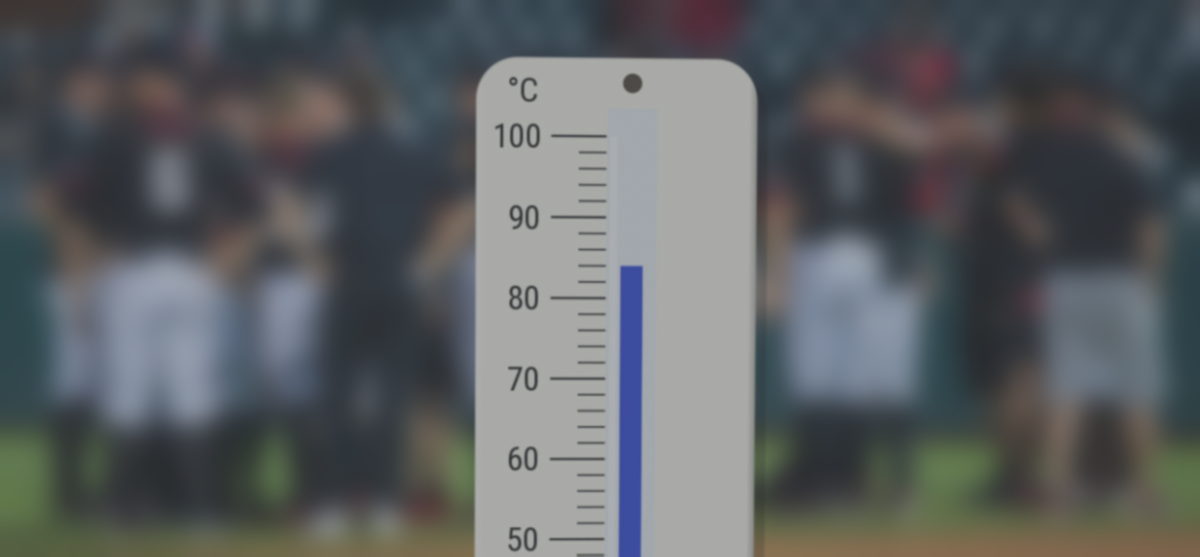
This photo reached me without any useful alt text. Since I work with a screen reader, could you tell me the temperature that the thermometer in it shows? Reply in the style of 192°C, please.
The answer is 84°C
